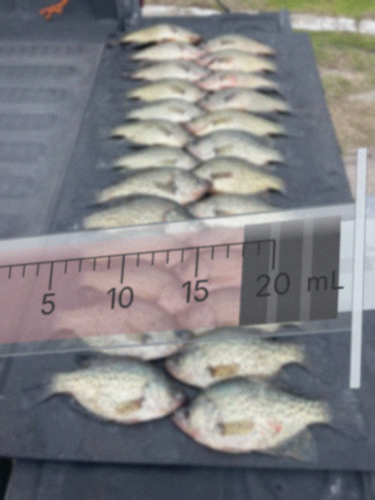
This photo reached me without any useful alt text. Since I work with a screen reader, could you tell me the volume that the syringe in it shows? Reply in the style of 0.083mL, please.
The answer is 18mL
